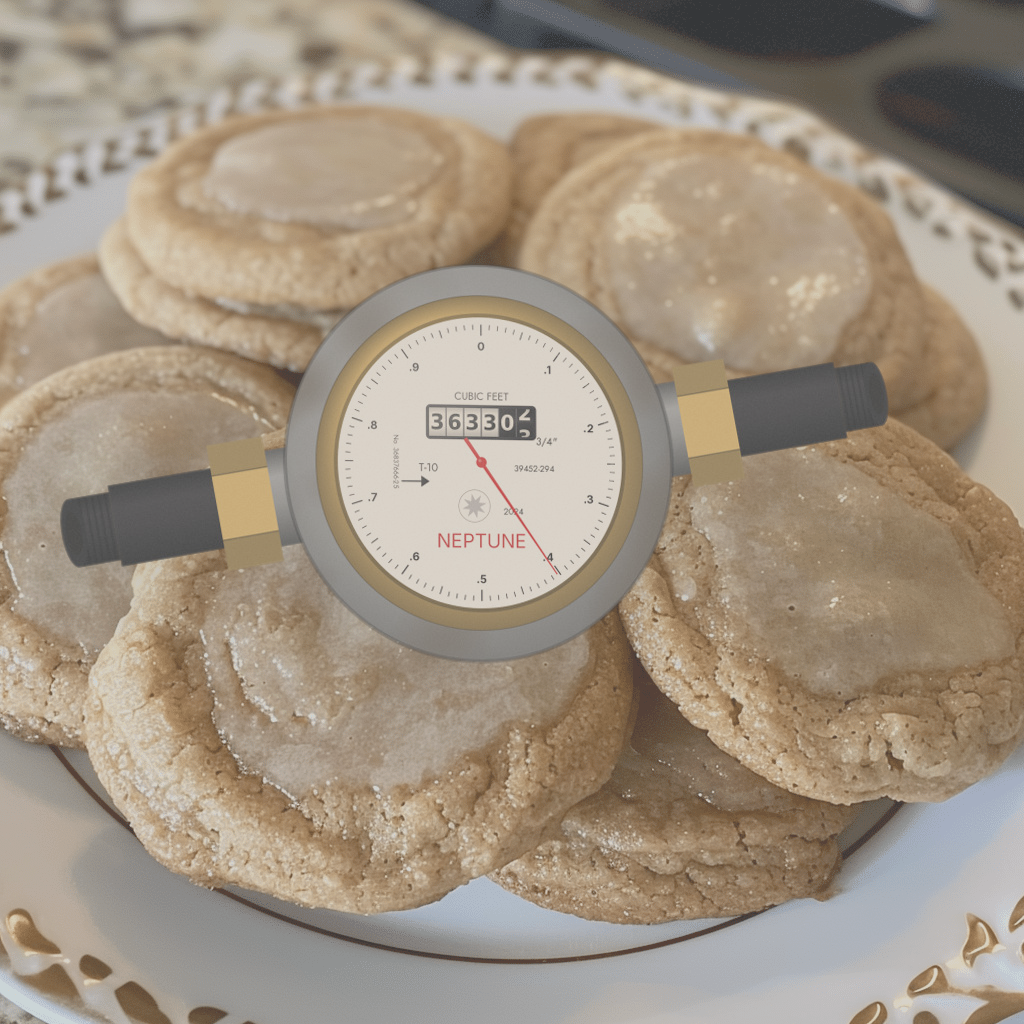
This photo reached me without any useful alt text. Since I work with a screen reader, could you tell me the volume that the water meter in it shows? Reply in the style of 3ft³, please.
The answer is 363302.40ft³
